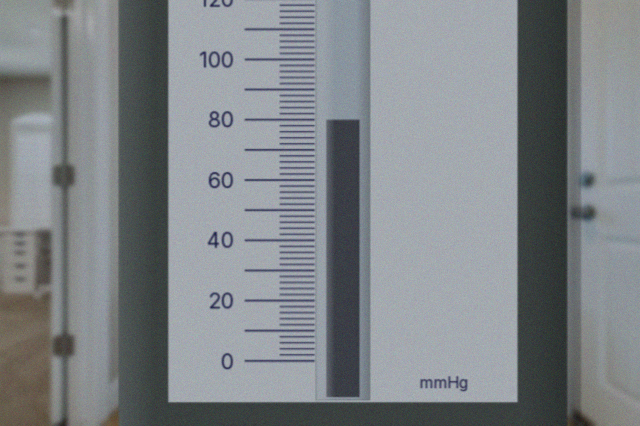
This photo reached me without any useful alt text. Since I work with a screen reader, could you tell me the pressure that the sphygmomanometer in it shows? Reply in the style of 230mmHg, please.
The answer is 80mmHg
